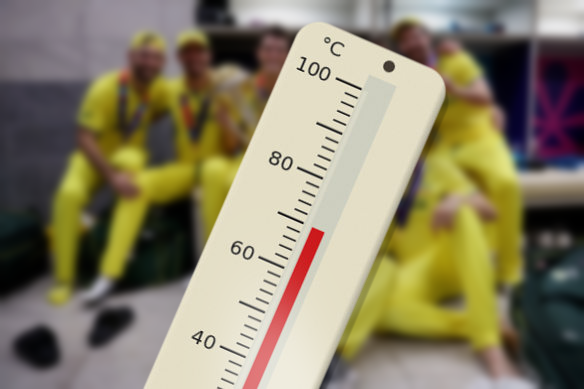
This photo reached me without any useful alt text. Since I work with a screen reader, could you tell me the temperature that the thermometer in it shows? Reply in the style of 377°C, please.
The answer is 70°C
